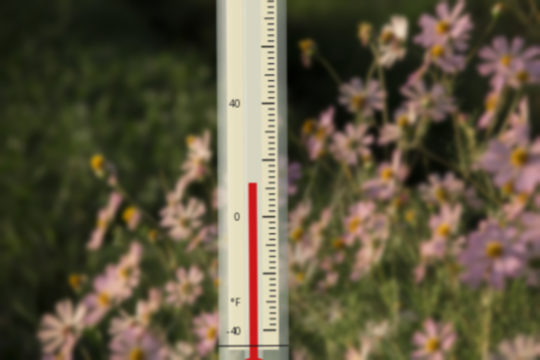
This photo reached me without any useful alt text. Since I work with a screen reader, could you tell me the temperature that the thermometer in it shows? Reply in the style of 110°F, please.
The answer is 12°F
